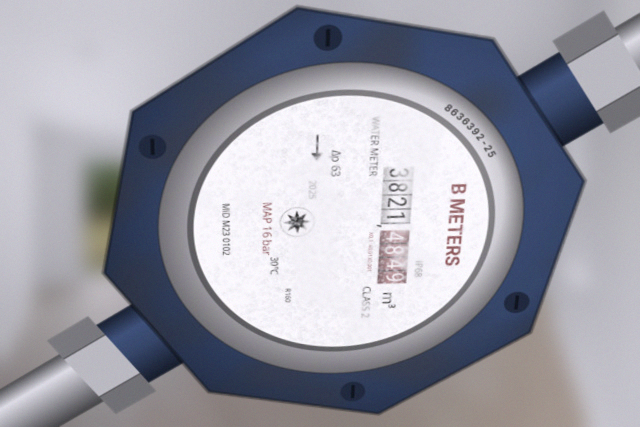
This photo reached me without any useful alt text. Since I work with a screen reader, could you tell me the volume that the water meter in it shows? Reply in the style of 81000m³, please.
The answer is 3821.4849m³
